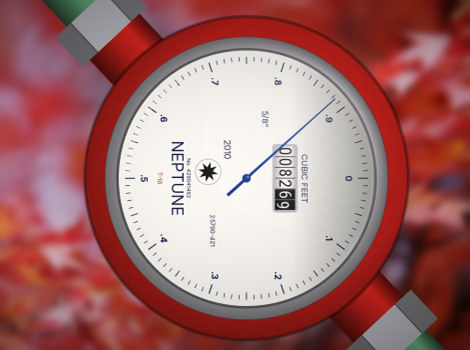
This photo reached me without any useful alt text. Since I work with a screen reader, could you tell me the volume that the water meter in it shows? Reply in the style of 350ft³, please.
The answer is 8268.88ft³
